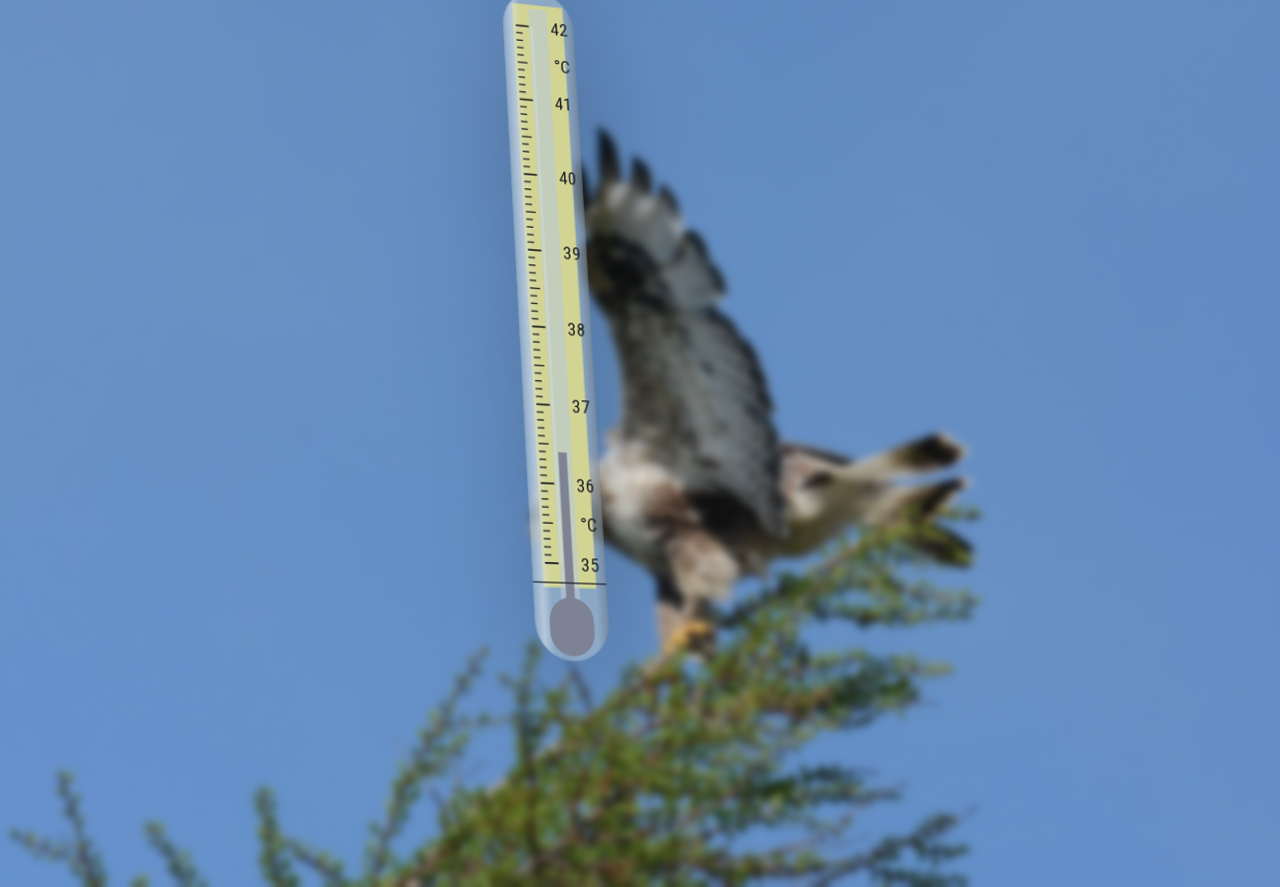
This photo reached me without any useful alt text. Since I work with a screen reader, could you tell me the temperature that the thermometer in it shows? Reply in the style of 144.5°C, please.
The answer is 36.4°C
